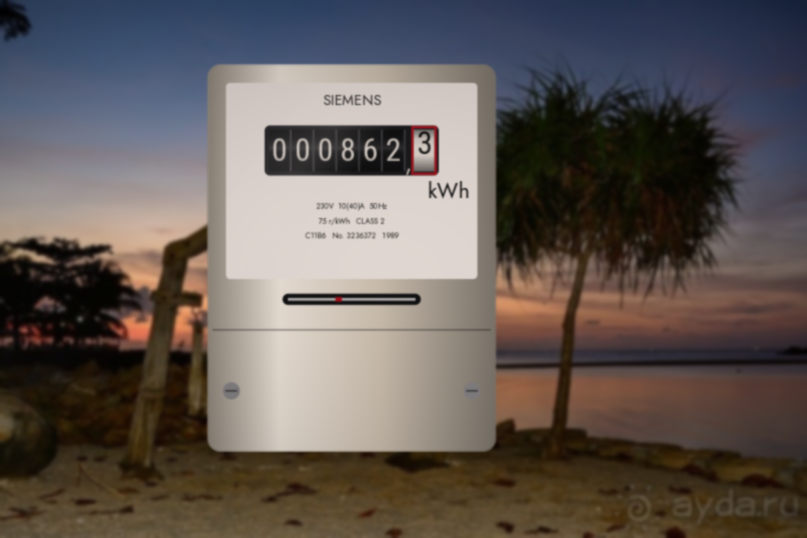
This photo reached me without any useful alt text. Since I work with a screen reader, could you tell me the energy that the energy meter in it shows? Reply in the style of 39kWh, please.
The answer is 862.3kWh
